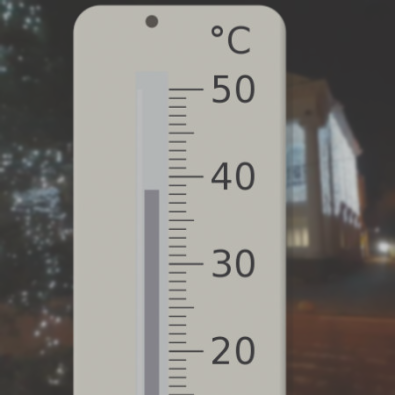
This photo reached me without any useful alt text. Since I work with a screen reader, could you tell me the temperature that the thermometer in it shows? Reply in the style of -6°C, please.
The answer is 38.5°C
